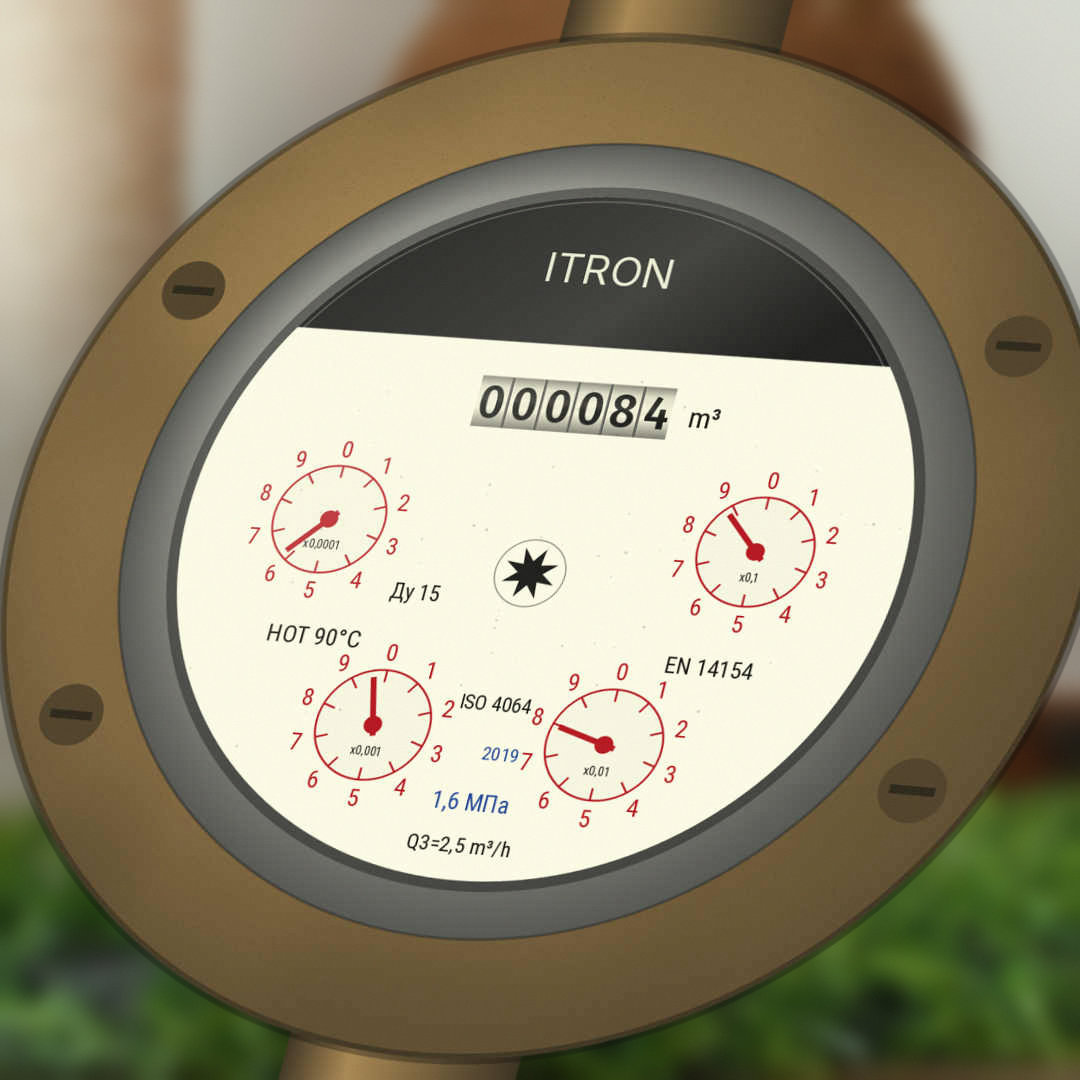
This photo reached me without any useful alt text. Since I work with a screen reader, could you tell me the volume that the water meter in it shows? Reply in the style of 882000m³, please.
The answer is 84.8796m³
